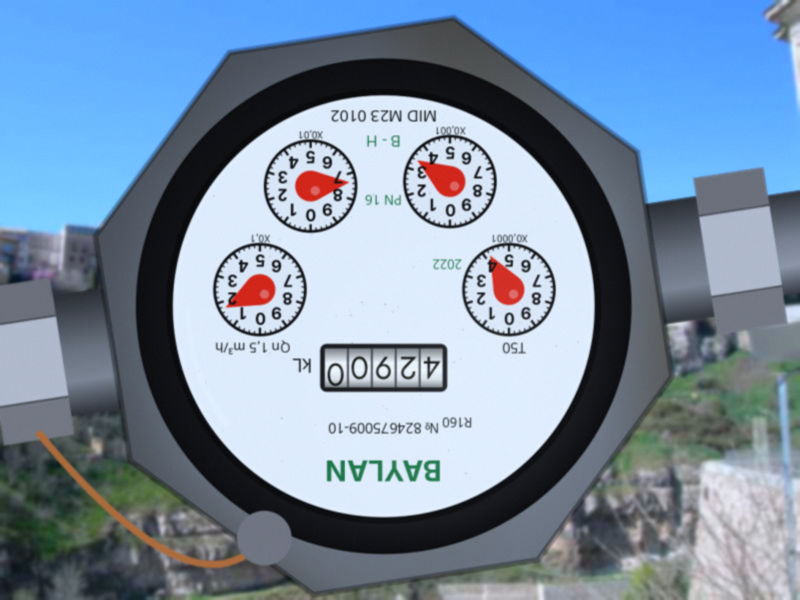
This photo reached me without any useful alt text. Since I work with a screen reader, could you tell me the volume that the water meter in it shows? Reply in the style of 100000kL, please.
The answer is 42900.1734kL
